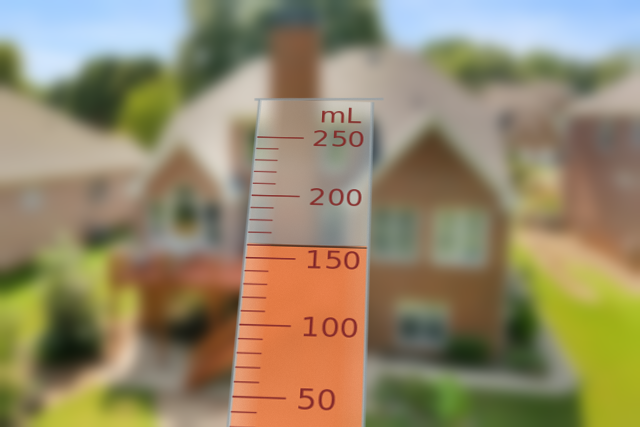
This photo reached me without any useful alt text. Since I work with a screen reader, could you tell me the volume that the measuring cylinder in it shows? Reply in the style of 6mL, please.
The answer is 160mL
